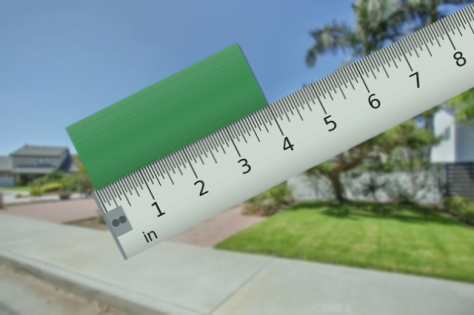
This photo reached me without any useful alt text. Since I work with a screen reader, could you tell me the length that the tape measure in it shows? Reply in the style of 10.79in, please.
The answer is 4in
